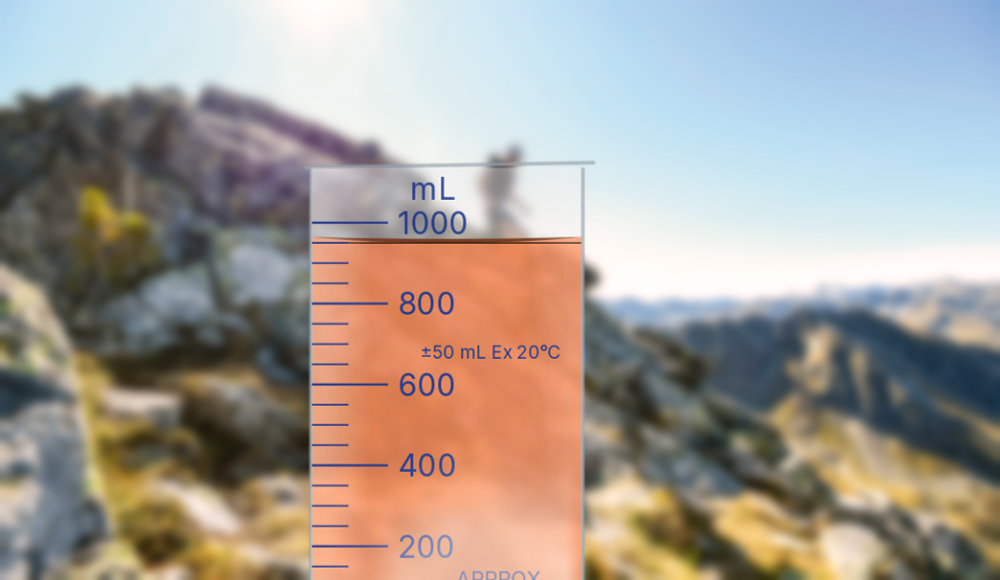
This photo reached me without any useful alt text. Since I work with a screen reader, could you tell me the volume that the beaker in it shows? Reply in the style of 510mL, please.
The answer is 950mL
